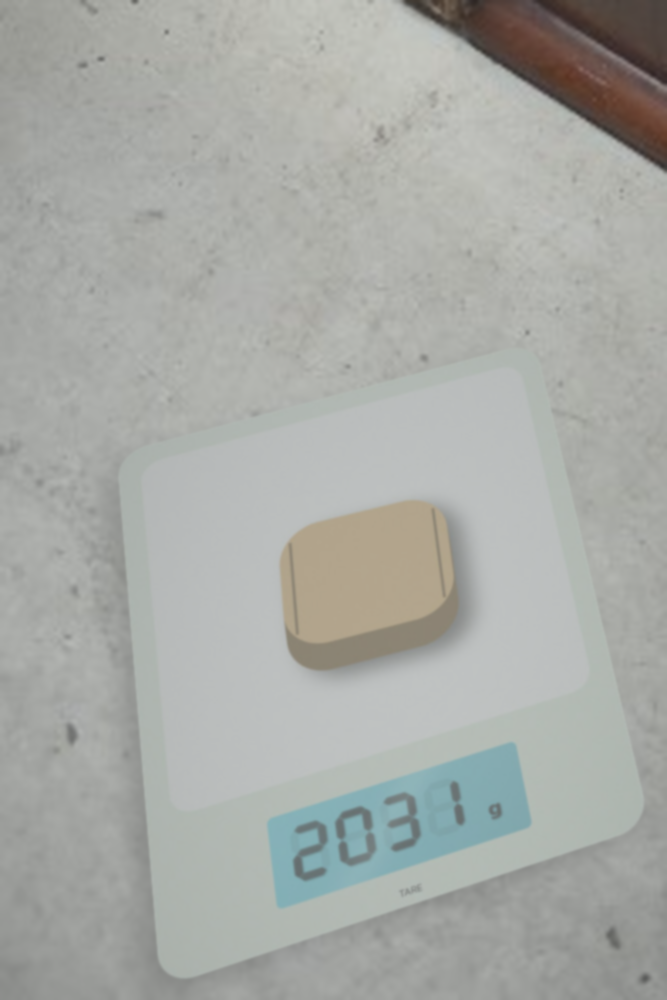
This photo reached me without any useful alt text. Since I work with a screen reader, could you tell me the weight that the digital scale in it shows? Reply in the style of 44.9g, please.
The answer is 2031g
